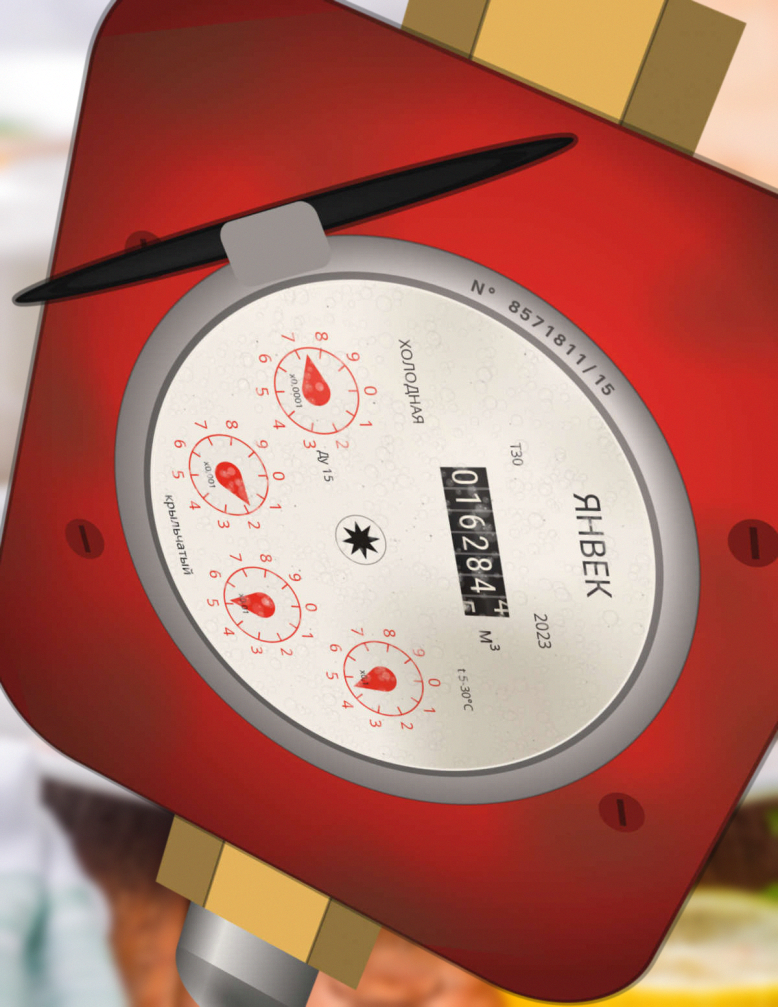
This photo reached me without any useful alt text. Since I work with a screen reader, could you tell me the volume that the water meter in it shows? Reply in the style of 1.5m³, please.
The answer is 162844.4517m³
